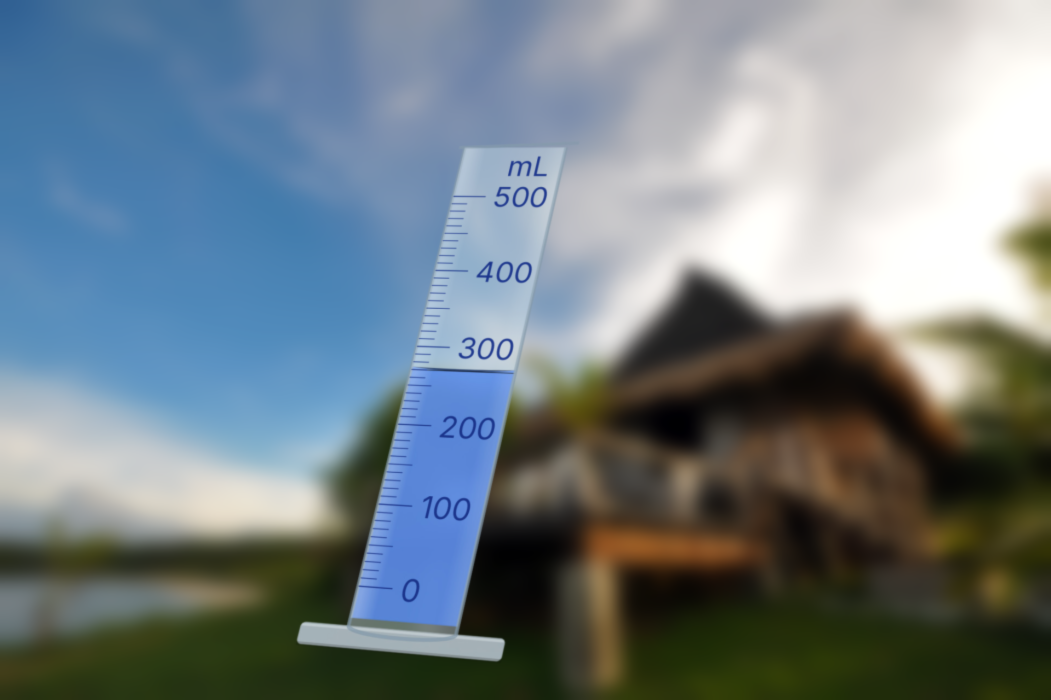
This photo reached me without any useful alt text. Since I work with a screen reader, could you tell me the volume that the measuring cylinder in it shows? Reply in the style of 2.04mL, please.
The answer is 270mL
